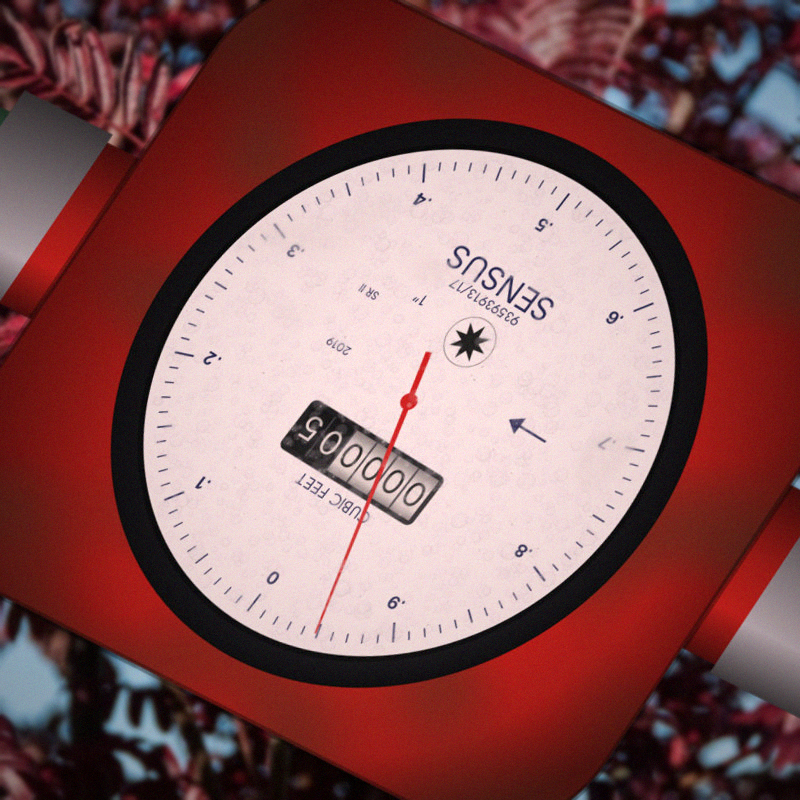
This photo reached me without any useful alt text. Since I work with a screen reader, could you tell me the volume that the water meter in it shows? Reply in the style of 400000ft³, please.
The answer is 4.95ft³
